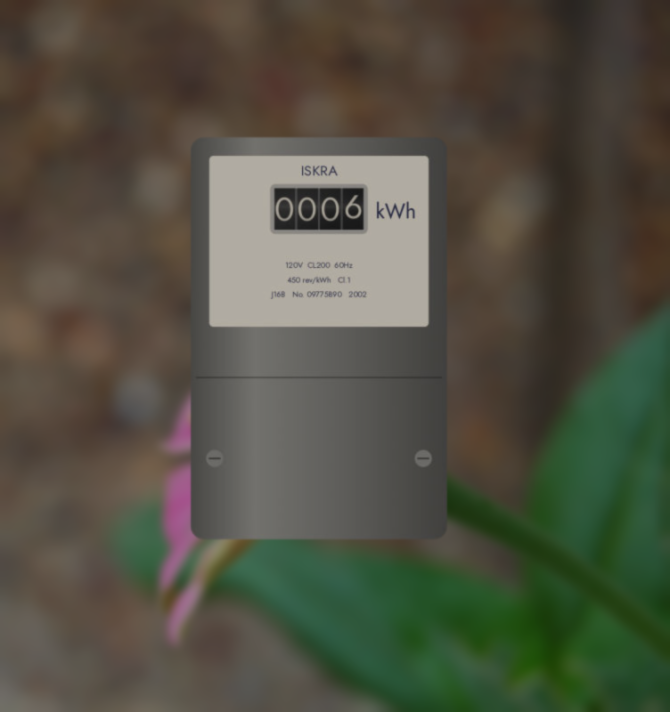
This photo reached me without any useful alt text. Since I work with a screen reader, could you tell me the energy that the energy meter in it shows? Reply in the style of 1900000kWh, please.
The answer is 6kWh
